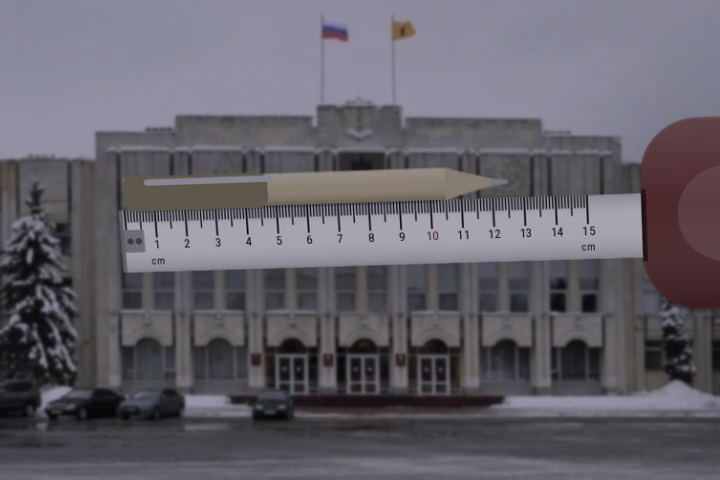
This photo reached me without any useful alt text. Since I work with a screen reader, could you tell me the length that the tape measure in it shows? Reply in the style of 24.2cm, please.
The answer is 12.5cm
